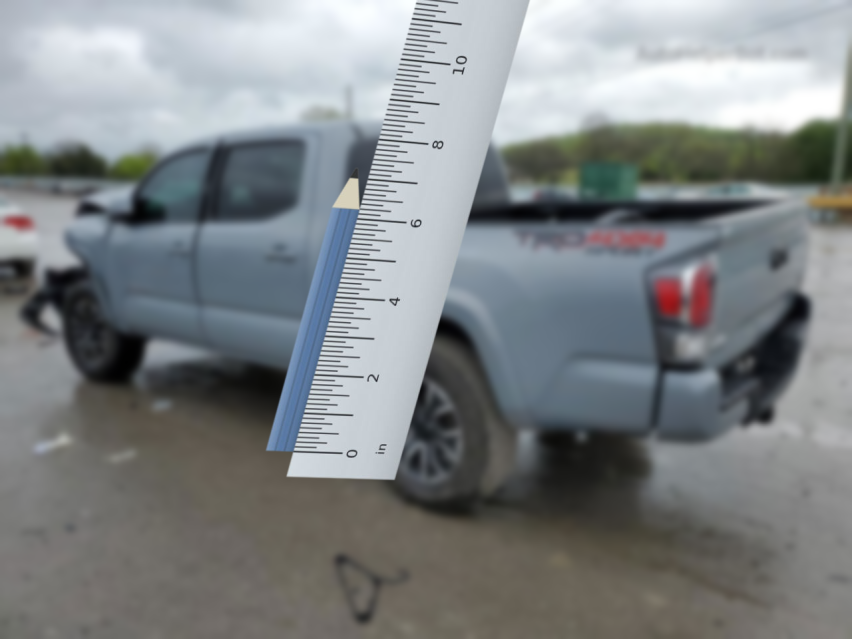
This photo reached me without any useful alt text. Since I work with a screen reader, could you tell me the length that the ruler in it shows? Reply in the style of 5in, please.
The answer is 7.25in
